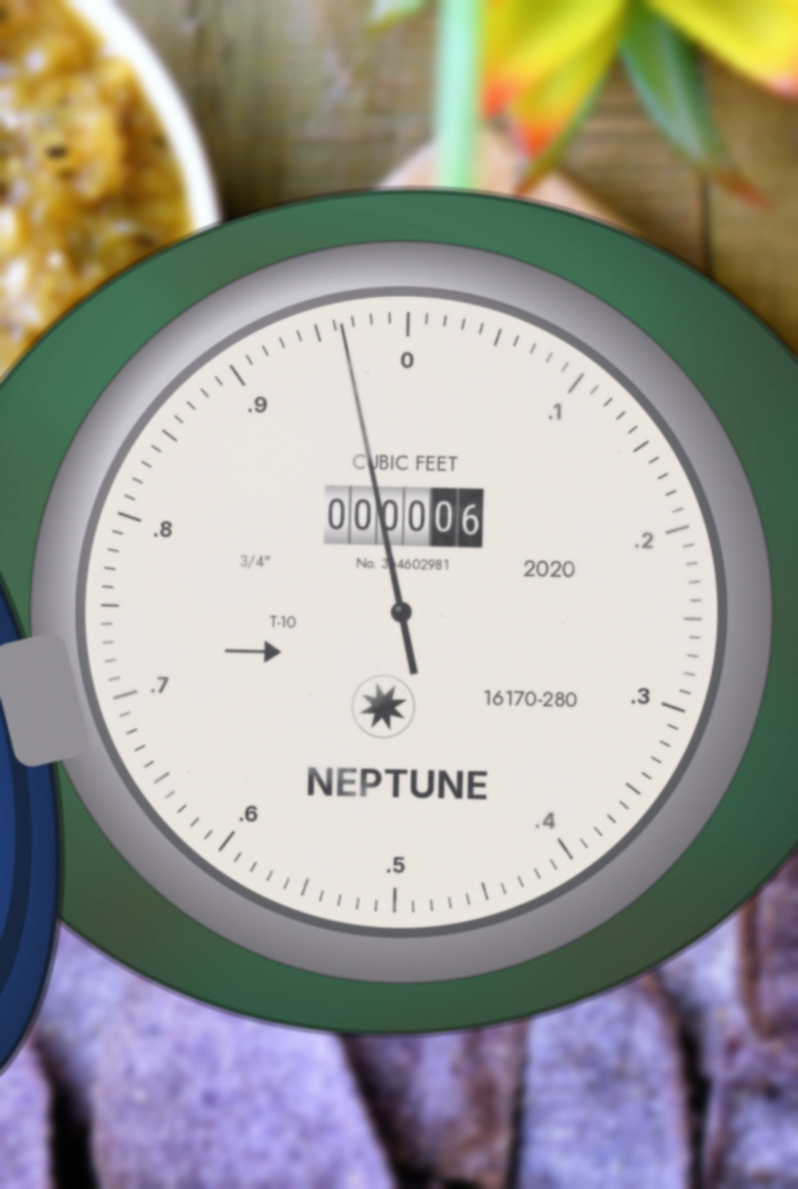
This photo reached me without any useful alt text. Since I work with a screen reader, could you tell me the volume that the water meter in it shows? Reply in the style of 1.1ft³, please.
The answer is 5.96ft³
